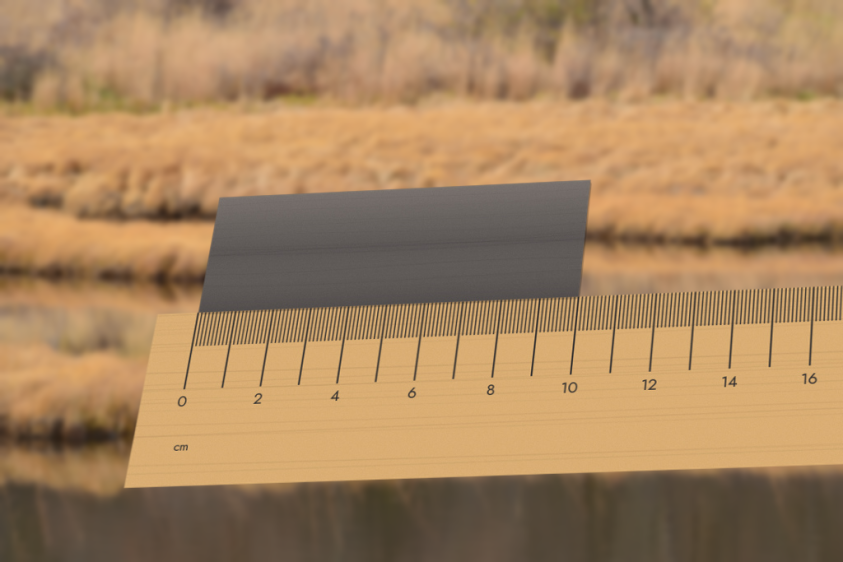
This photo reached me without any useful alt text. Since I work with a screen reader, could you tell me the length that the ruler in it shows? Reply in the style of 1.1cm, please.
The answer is 10cm
